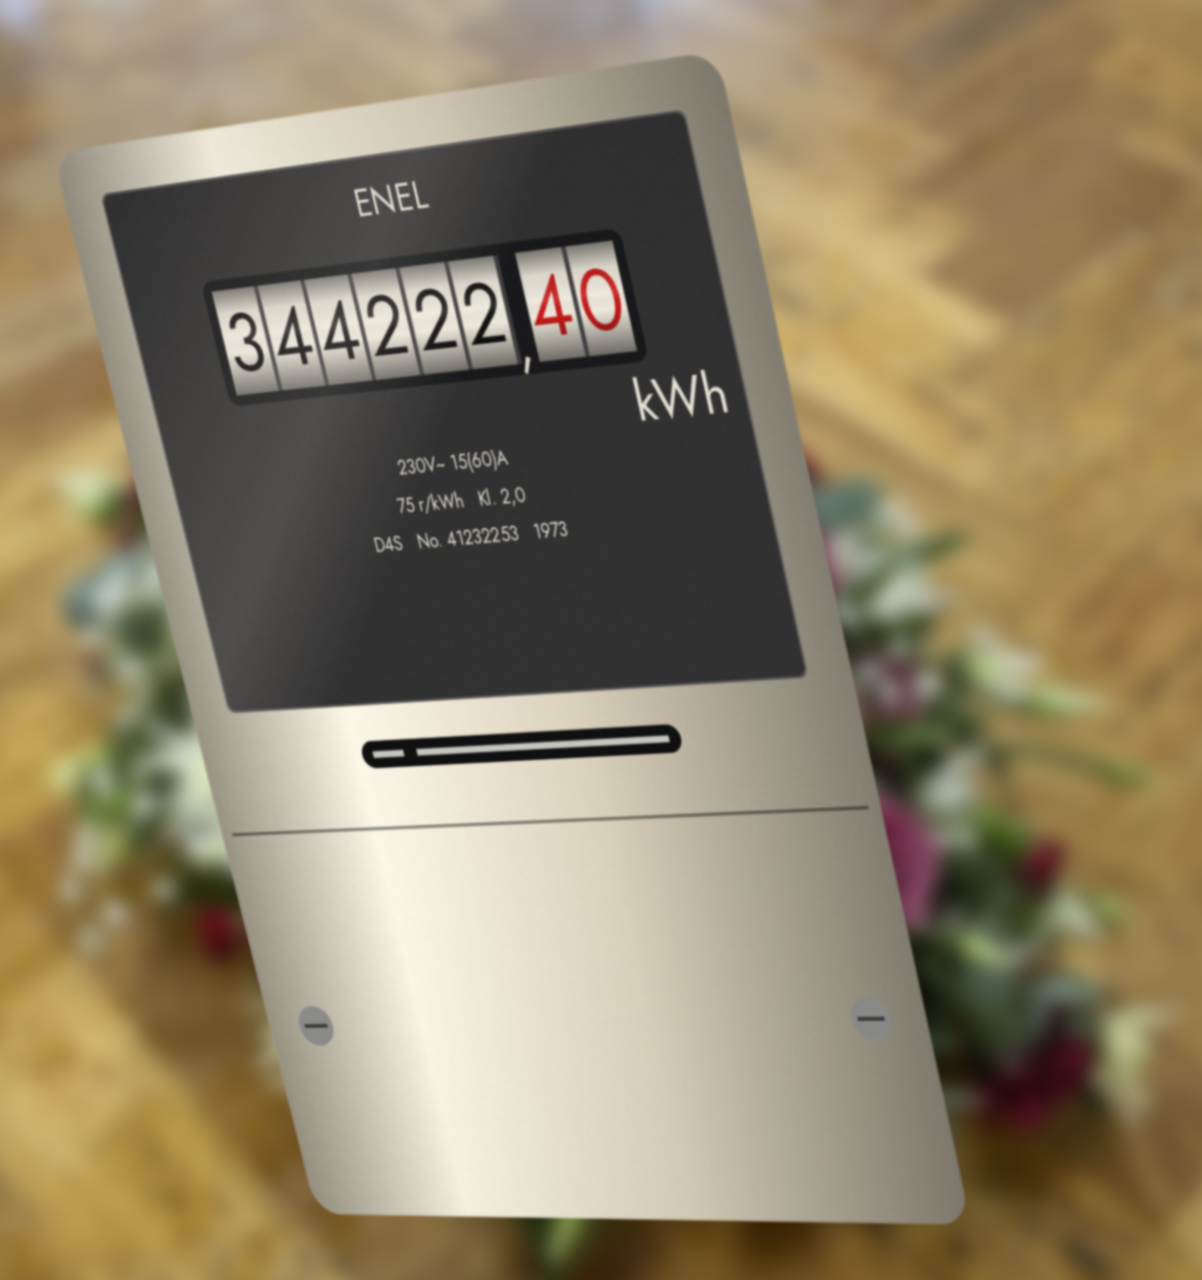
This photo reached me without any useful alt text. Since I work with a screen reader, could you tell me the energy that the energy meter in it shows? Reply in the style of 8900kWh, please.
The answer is 344222.40kWh
